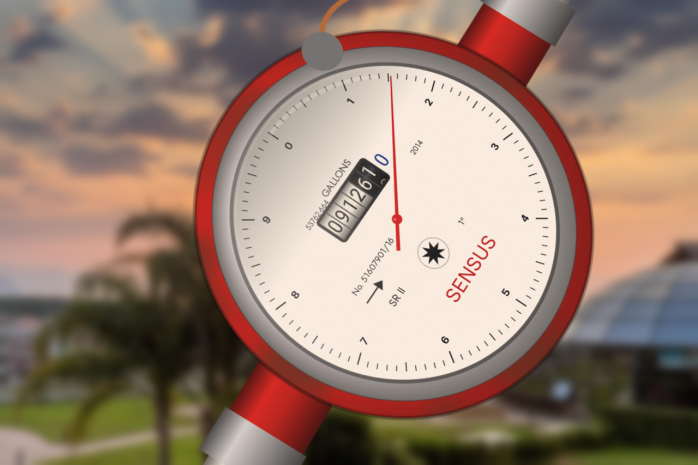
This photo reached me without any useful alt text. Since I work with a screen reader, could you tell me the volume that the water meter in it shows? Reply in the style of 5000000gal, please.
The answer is 912611.5gal
